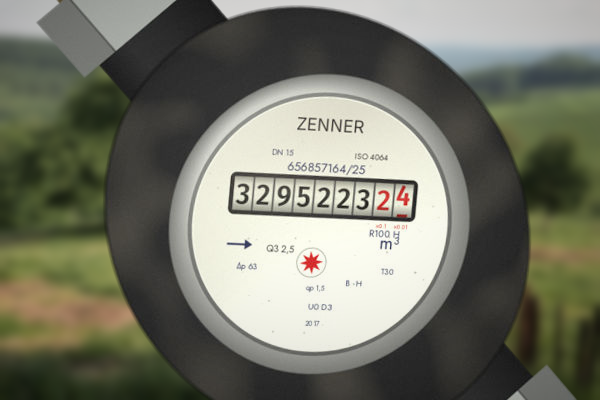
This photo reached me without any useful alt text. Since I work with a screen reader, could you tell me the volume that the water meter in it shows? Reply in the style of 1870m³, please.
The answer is 3295223.24m³
